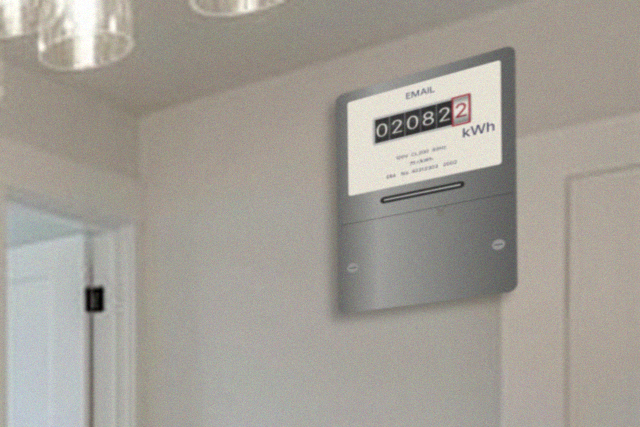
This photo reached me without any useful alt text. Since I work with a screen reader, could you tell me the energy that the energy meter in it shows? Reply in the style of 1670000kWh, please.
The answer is 2082.2kWh
